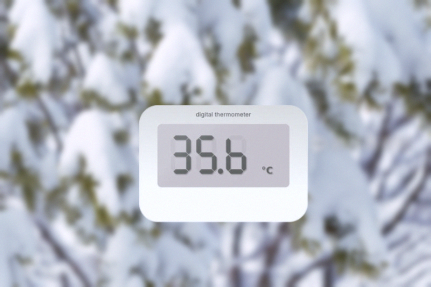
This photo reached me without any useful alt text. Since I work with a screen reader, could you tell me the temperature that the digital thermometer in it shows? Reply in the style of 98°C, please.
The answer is 35.6°C
